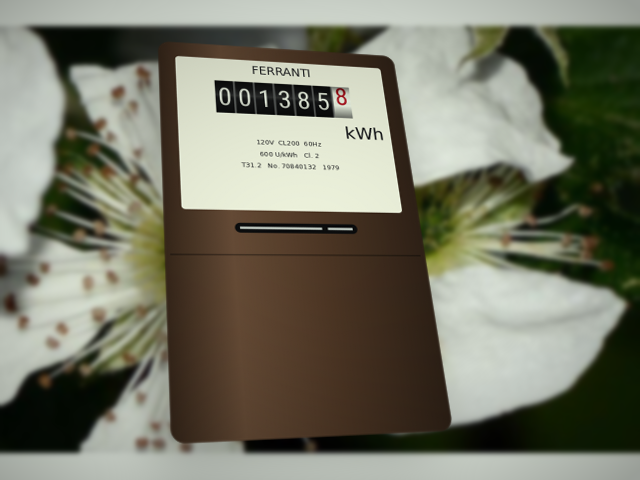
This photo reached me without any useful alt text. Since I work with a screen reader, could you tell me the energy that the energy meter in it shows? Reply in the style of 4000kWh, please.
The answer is 1385.8kWh
